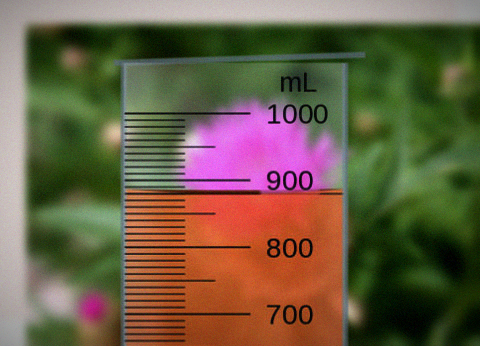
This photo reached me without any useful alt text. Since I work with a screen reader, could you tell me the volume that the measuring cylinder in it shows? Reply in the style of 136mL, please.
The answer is 880mL
